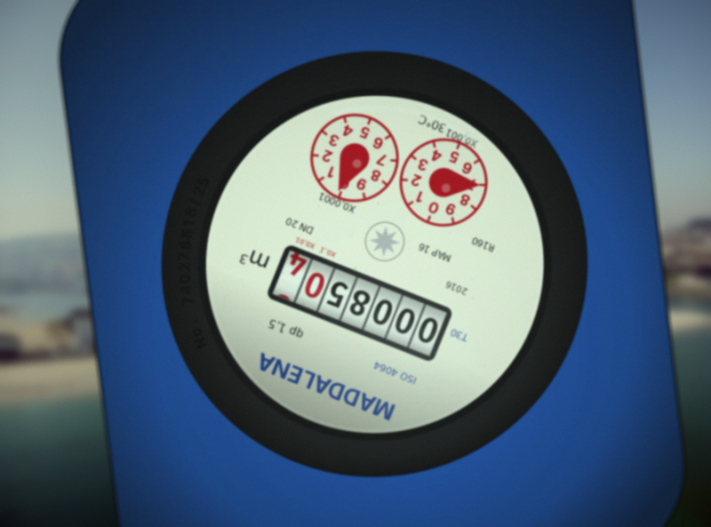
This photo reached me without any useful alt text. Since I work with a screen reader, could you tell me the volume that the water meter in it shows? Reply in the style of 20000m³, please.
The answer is 85.0370m³
